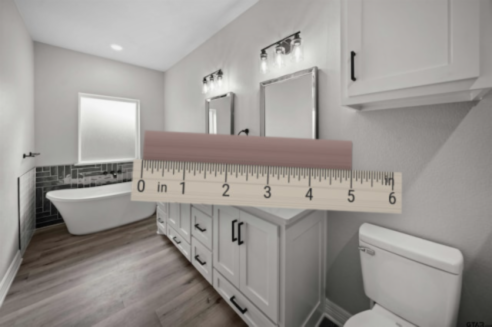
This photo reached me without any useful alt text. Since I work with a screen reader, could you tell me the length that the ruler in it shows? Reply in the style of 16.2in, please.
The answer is 5in
